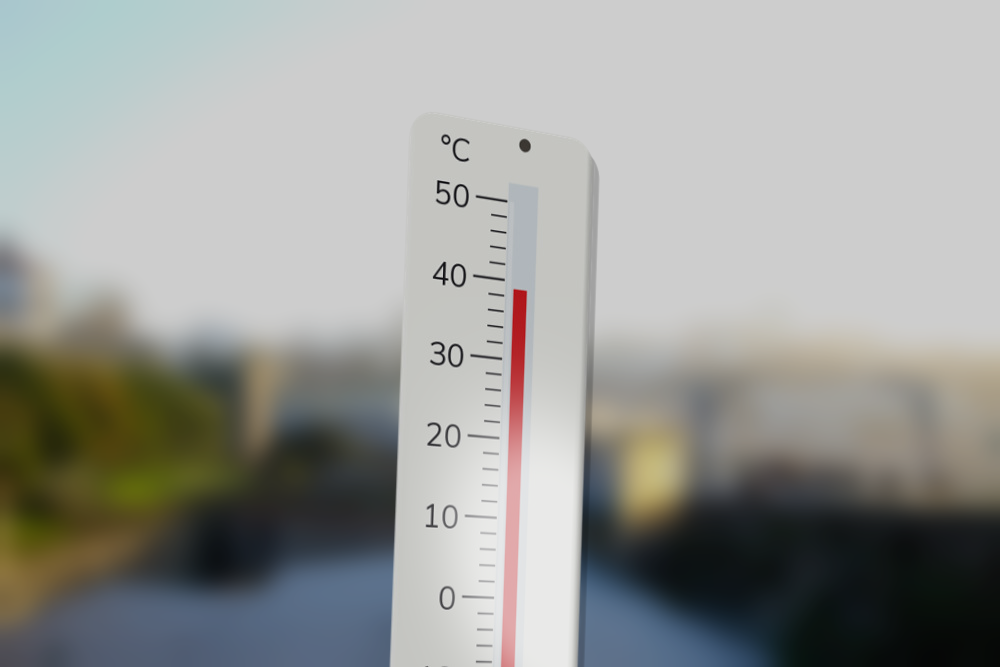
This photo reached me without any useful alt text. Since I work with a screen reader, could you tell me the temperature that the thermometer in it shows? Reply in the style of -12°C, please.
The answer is 39°C
